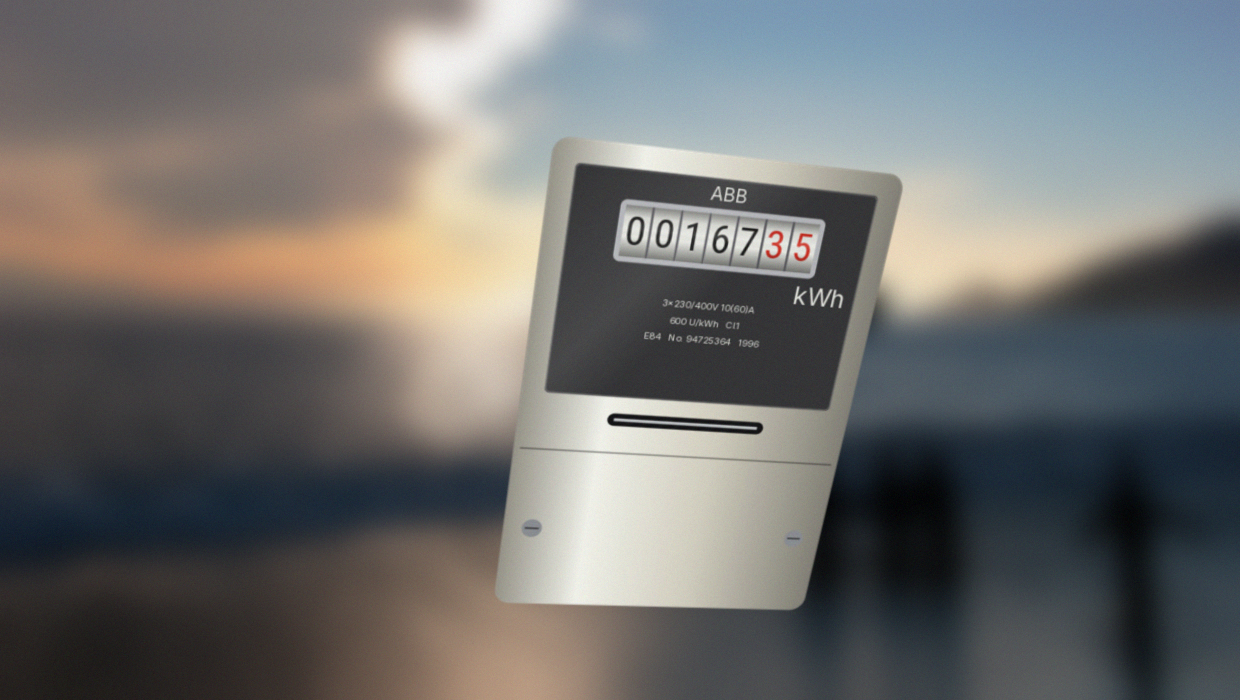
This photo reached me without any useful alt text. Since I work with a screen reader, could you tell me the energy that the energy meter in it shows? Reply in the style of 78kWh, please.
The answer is 167.35kWh
